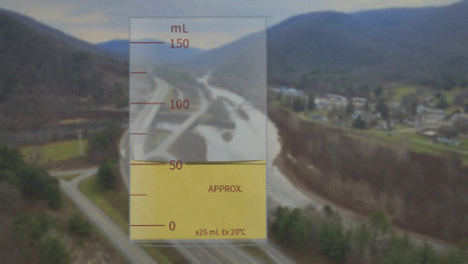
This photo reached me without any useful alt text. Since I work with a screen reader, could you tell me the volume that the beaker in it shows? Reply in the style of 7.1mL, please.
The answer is 50mL
